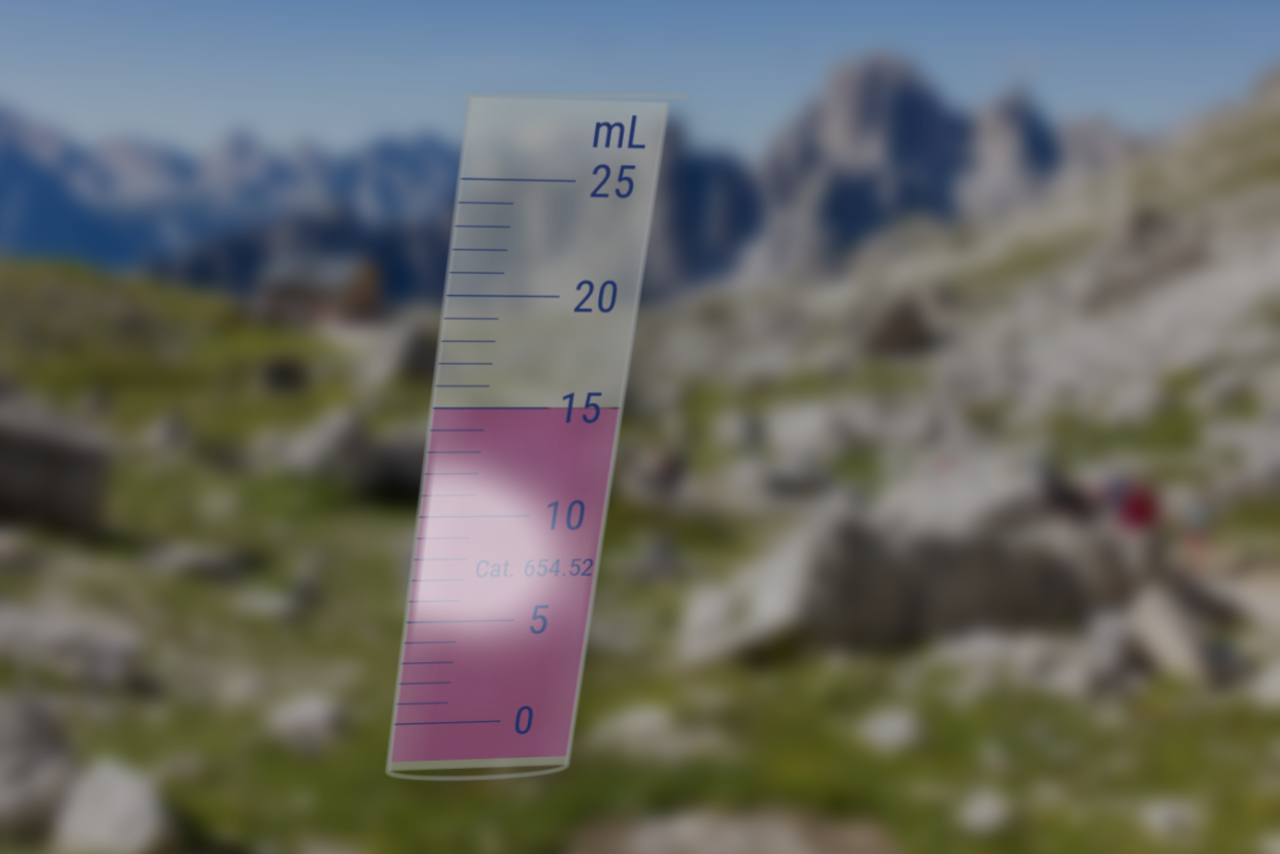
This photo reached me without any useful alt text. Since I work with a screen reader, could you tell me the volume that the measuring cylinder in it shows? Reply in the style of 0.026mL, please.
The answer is 15mL
